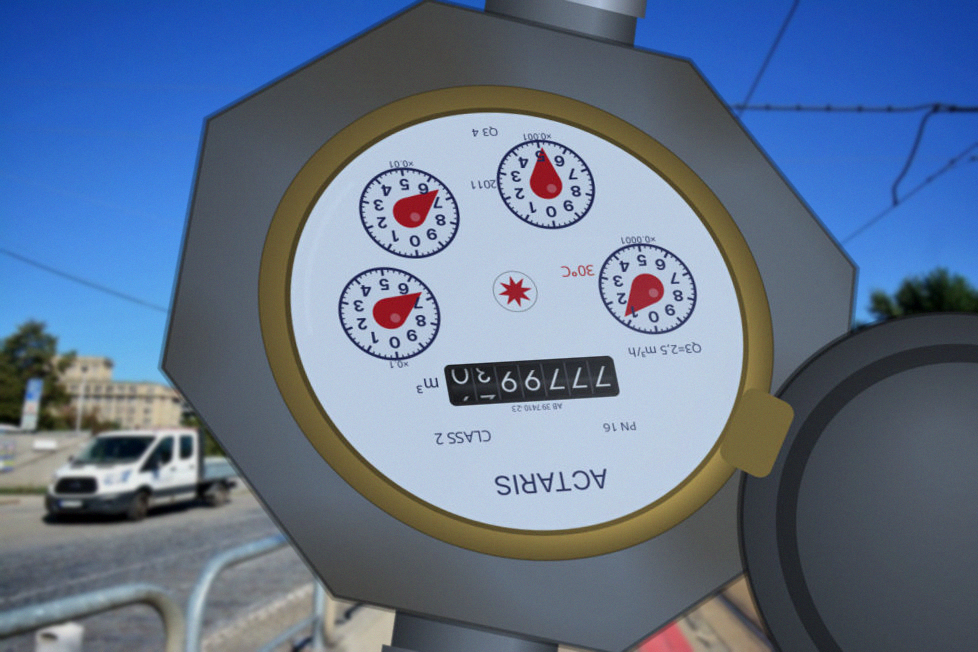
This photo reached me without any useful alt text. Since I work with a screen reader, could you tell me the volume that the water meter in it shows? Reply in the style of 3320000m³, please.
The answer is 7779929.6651m³
